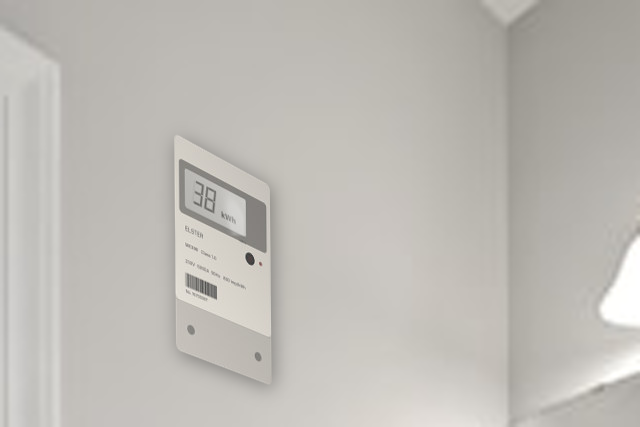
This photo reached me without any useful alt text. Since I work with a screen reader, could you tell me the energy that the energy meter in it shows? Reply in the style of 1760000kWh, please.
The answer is 38kWh
